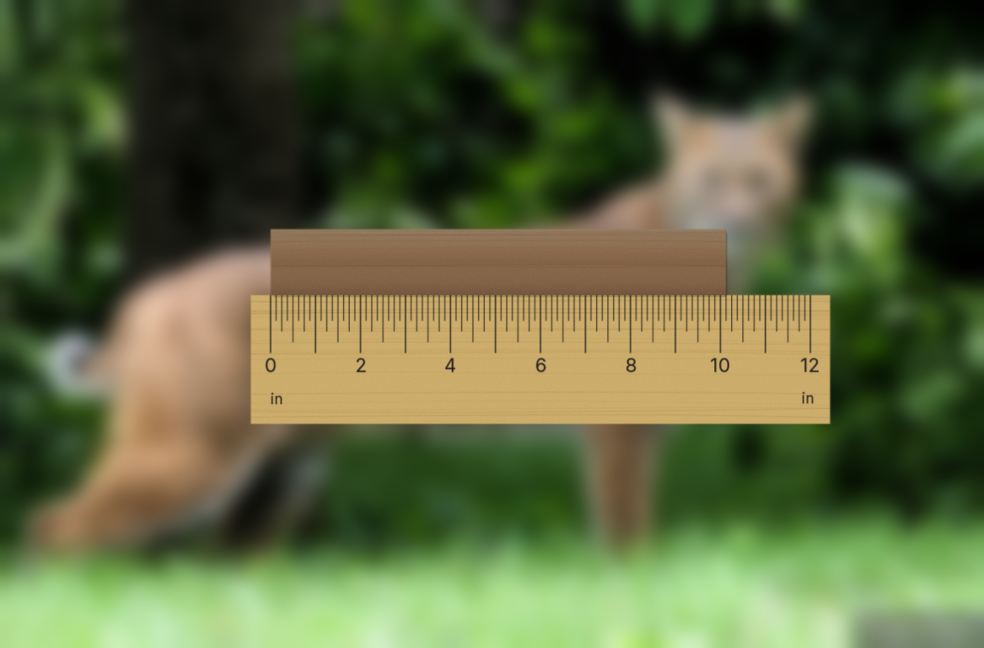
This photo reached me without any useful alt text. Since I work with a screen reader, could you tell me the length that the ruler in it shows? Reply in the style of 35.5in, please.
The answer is 10.125in
